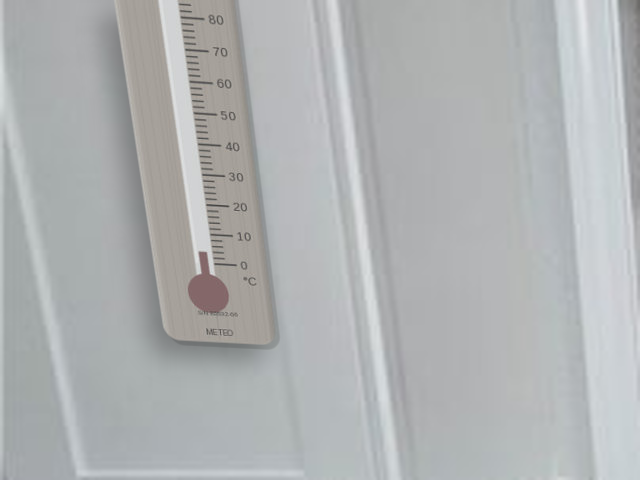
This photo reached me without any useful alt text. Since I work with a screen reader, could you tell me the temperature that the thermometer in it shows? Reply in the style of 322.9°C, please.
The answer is 4°C
